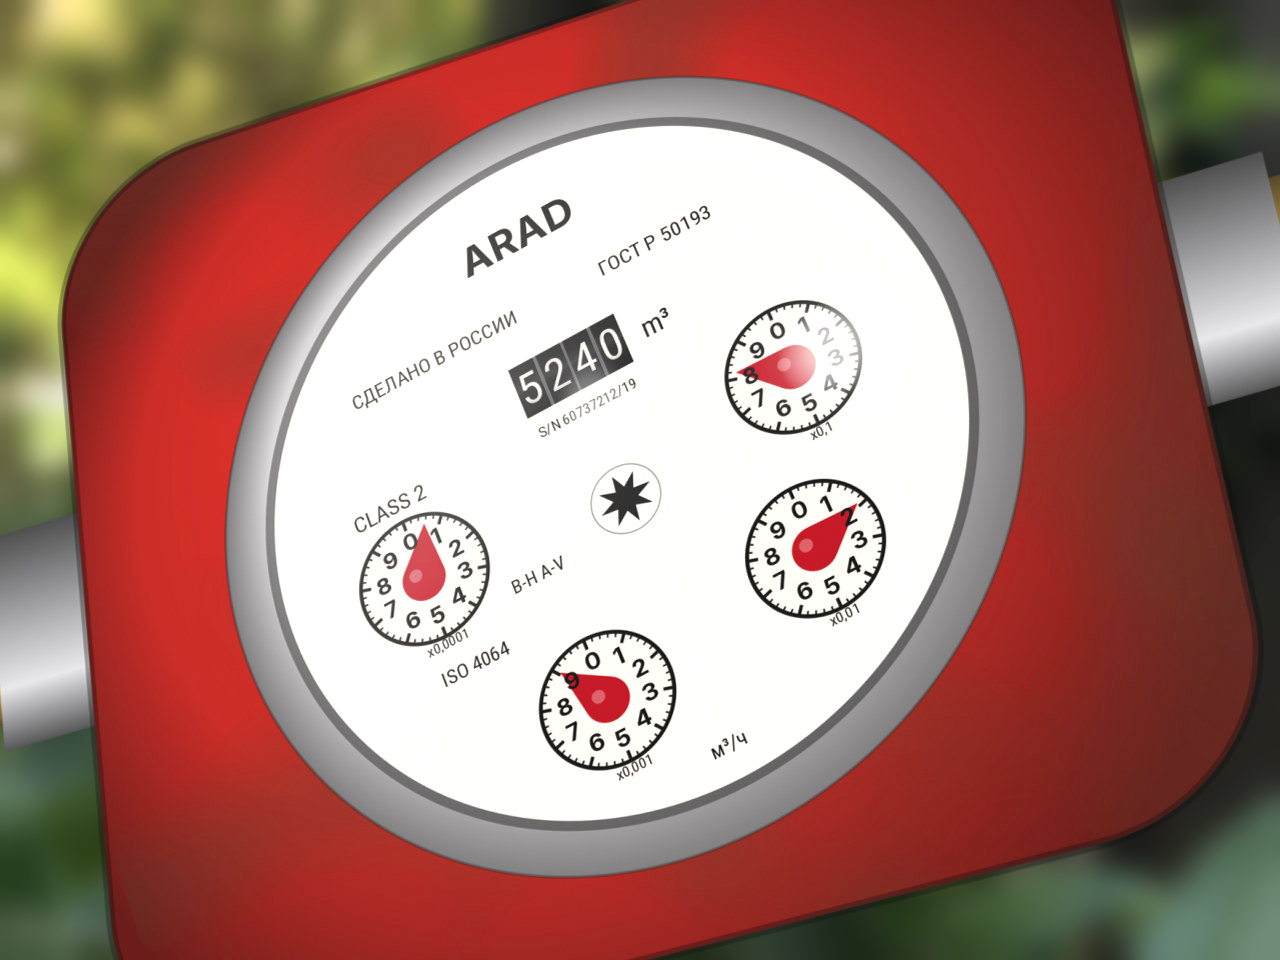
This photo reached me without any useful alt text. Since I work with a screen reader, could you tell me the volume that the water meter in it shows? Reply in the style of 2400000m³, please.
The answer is 5240.8190m³
